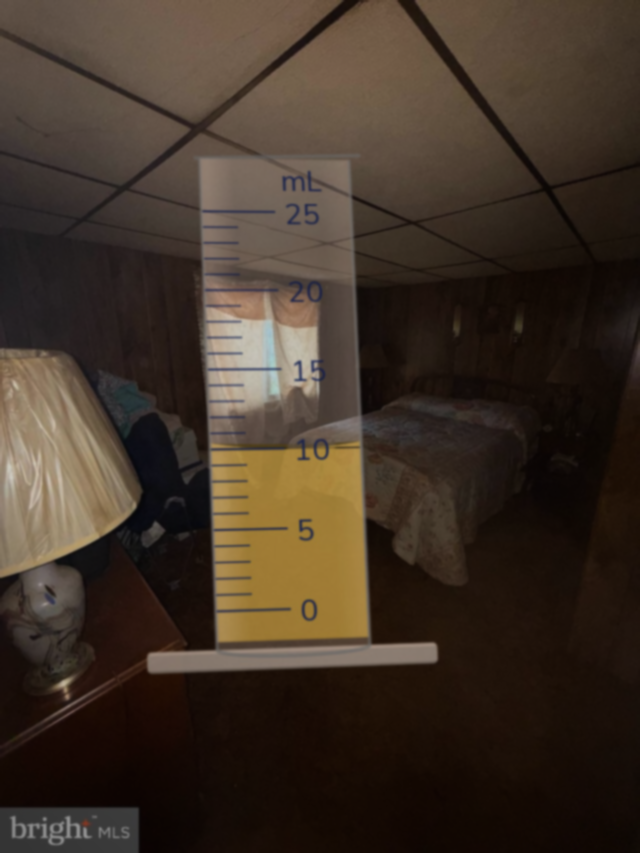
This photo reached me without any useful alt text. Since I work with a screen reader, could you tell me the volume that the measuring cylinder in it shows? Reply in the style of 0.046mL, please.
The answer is 10mL
